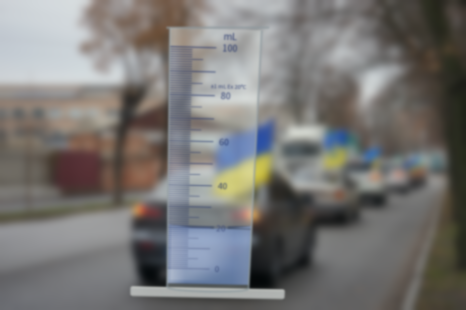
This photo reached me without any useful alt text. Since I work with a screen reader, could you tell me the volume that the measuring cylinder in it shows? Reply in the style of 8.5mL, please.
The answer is 20mL
